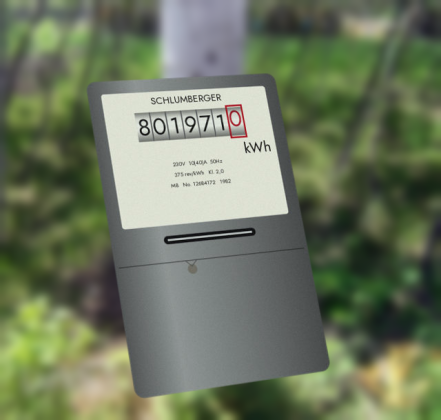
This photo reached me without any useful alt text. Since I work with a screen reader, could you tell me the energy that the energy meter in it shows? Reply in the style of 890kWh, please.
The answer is 801971.0kWh
